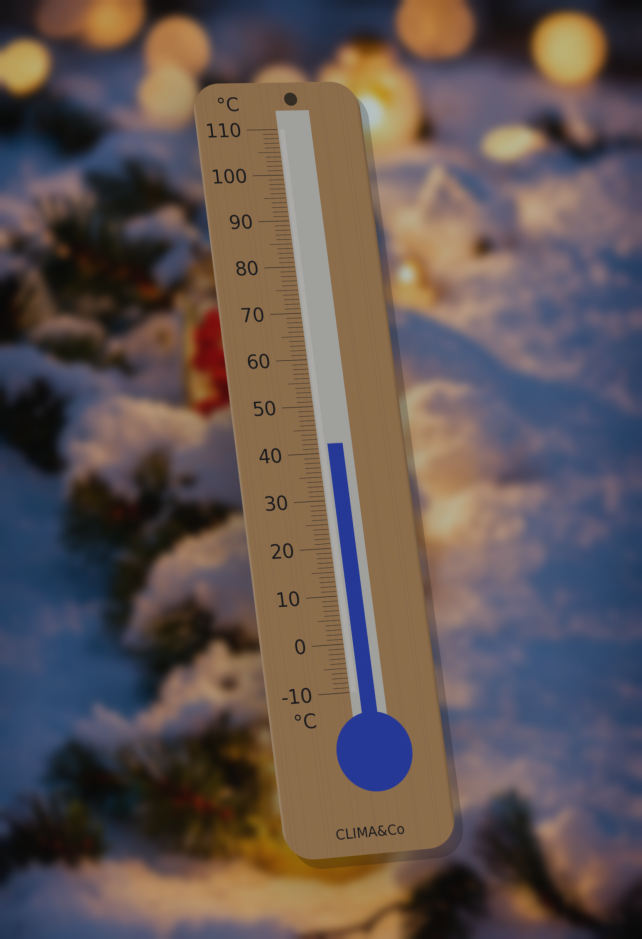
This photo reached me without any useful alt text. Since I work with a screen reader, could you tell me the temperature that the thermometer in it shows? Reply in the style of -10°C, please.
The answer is 42°C
